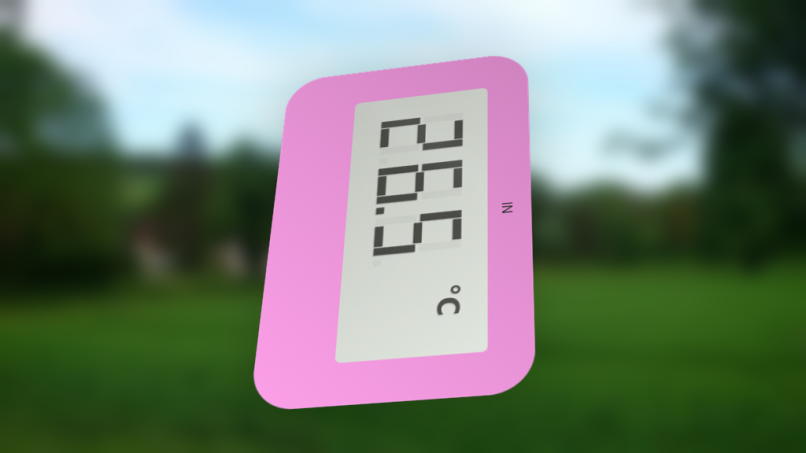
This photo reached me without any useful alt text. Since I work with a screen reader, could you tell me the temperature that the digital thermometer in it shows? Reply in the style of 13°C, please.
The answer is 26.5°C
